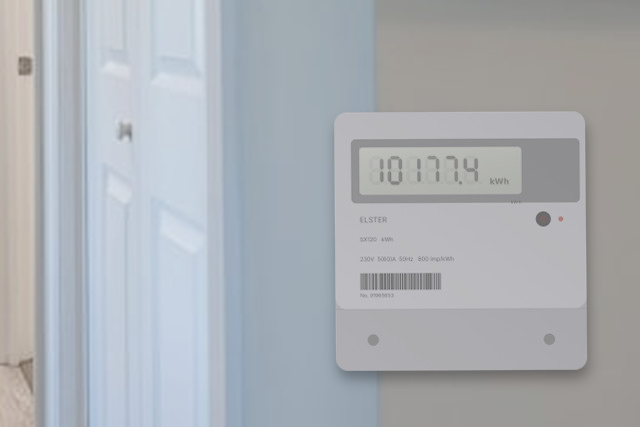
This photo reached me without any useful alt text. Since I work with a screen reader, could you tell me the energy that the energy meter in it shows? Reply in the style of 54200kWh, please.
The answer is 10177.4kWh
